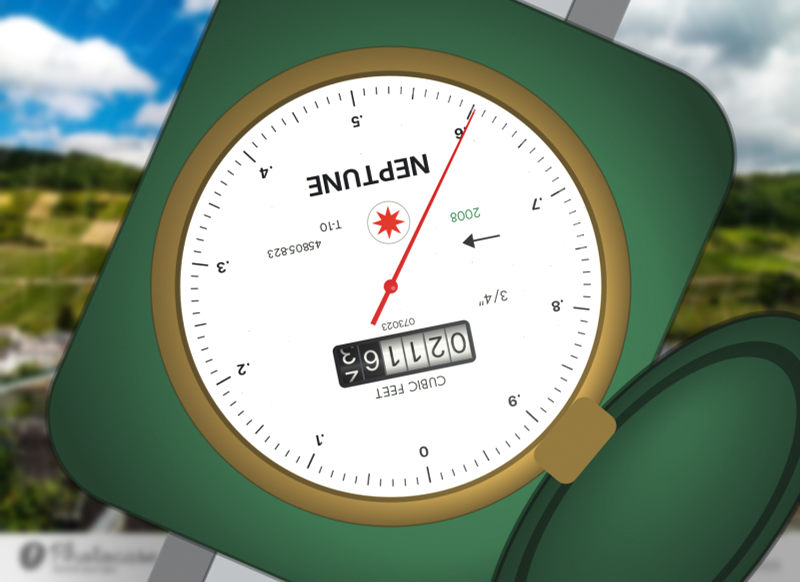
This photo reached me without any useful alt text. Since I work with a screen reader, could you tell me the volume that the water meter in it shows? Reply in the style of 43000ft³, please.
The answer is 21162.60ft³
